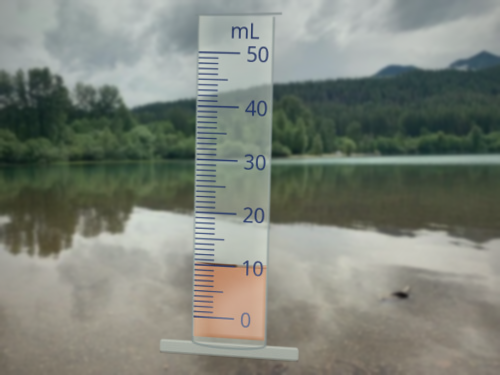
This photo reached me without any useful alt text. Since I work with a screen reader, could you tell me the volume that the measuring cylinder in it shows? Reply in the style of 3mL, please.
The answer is 10mL
